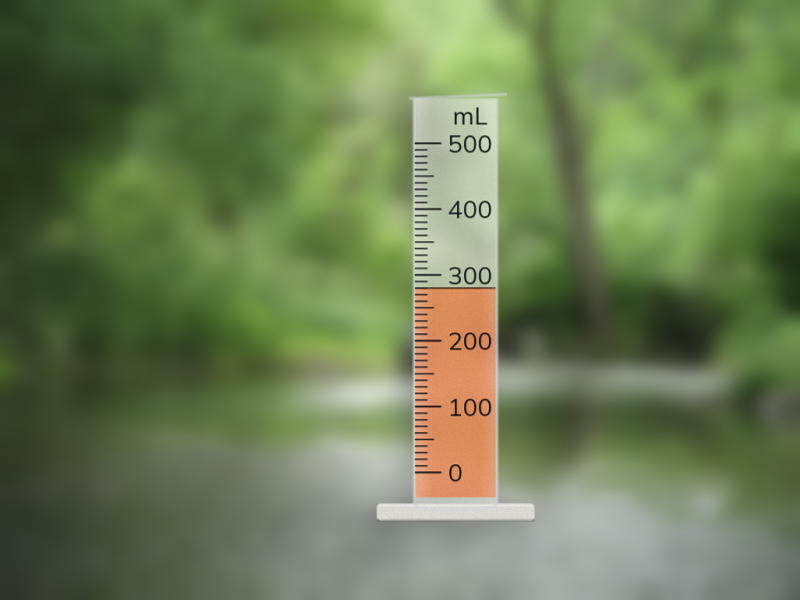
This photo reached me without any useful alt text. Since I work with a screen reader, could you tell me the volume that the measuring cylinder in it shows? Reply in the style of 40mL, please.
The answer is 280mL
